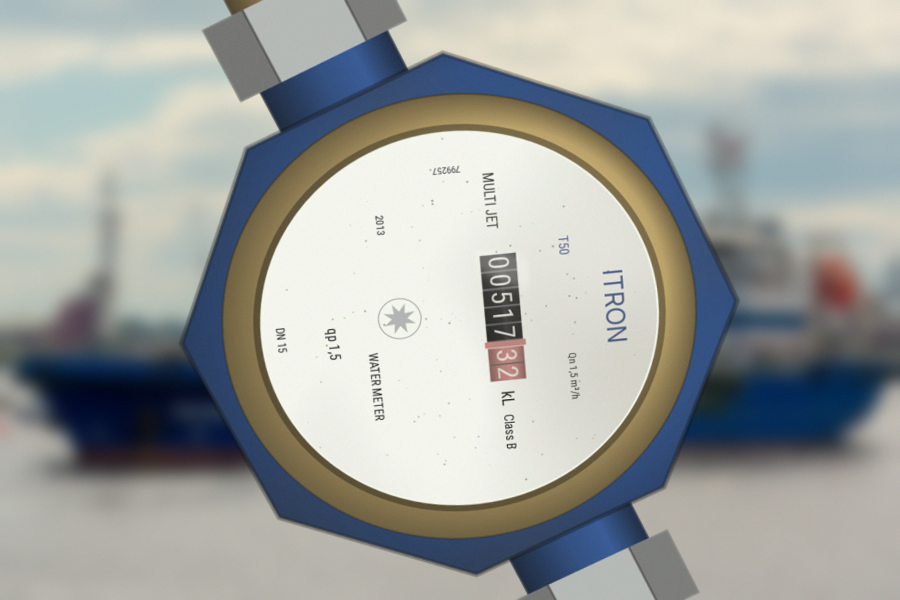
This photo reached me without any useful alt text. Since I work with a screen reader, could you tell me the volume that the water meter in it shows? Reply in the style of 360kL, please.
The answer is 517.32kL
